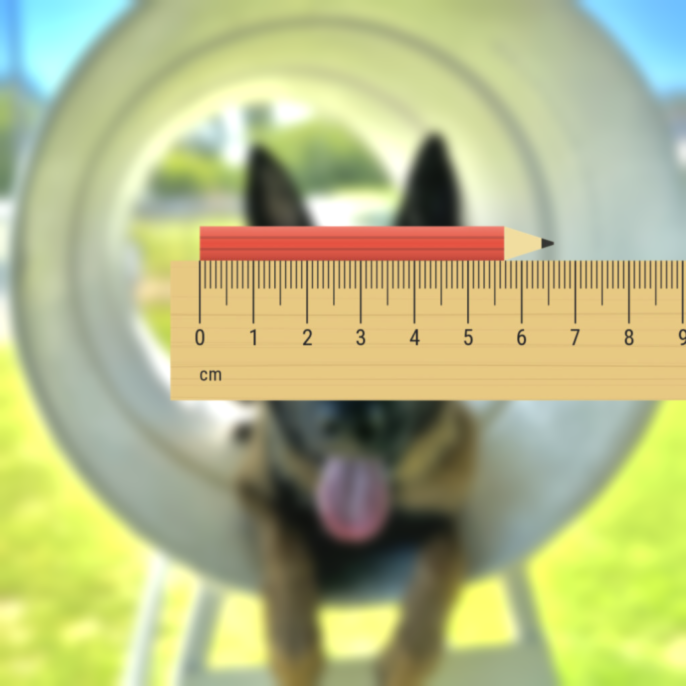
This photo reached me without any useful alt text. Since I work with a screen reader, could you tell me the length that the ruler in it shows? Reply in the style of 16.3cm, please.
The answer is 6.6cm
